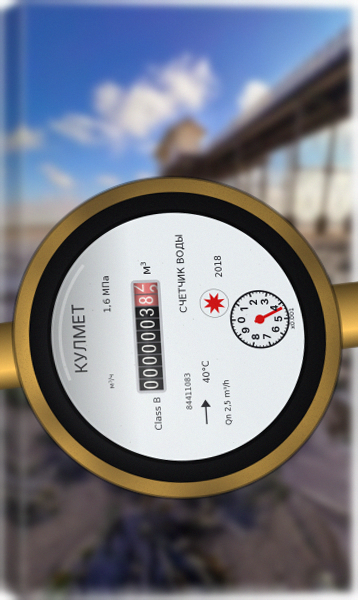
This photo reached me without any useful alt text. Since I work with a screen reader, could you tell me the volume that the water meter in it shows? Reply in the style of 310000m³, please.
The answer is 3.824m³
